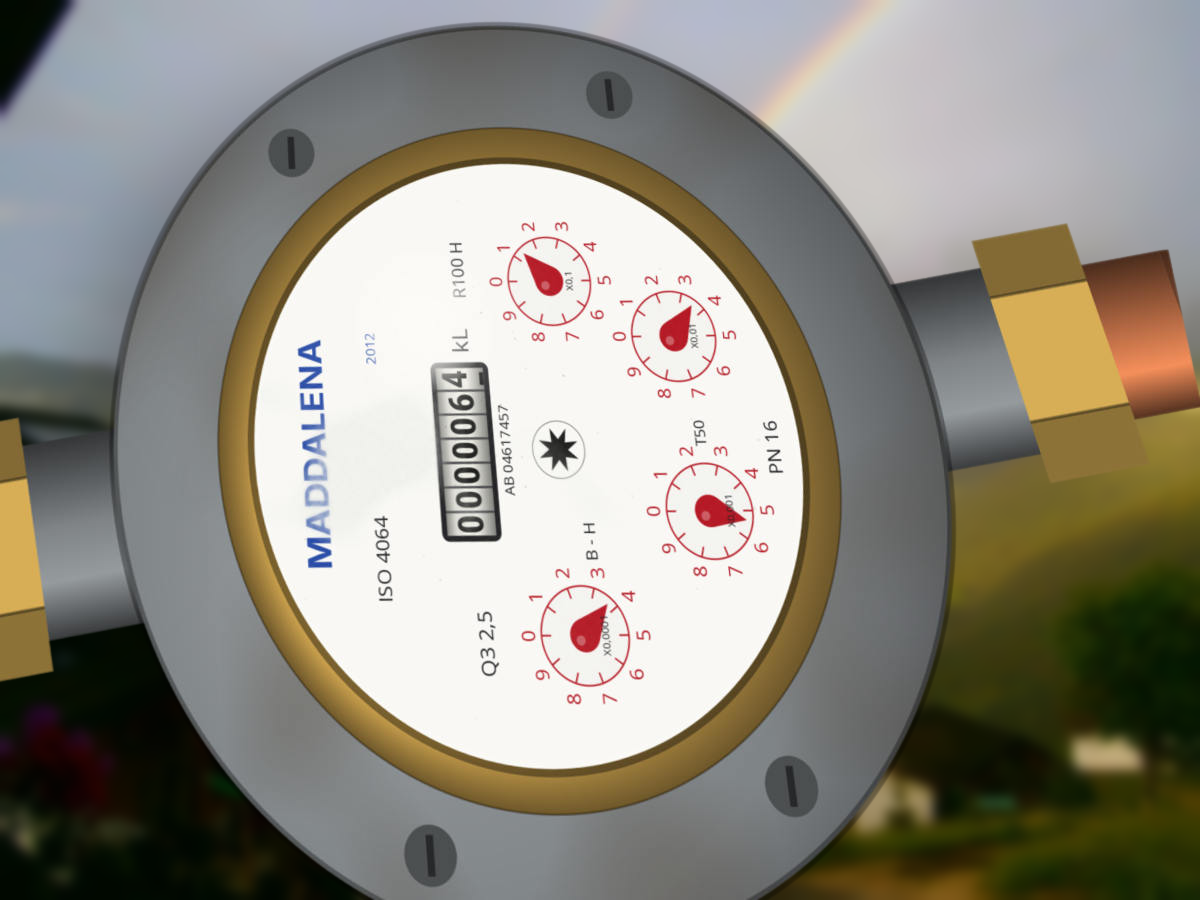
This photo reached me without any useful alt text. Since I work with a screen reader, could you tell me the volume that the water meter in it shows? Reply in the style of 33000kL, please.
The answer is 64.1353kL
